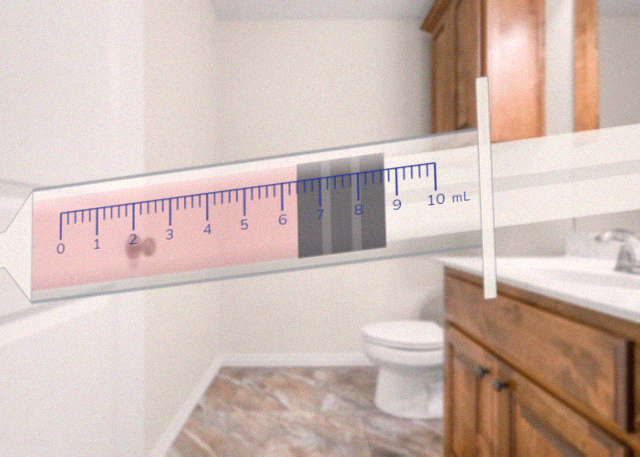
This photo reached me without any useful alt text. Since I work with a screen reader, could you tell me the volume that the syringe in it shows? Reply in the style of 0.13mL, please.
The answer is 6.4mL
